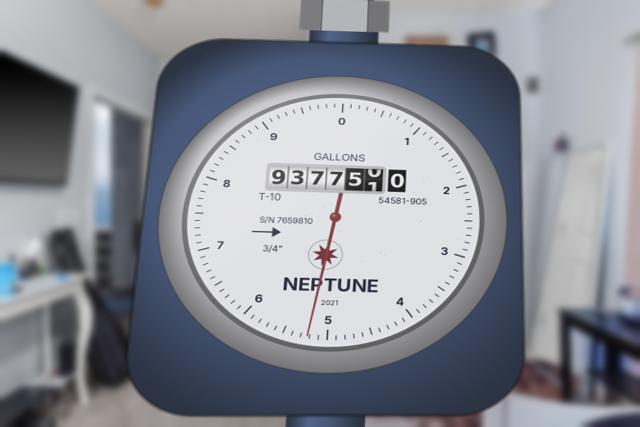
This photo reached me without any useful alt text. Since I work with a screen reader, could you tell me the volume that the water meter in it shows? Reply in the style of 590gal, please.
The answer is 9377505.2gal
